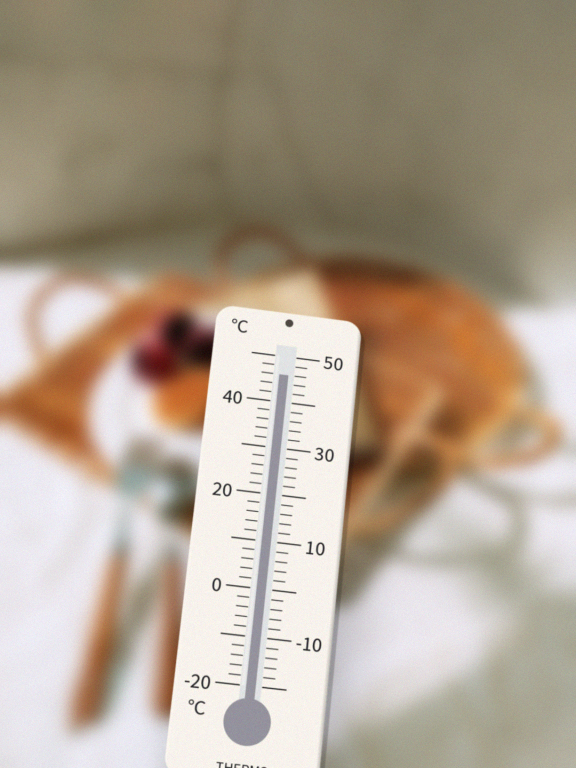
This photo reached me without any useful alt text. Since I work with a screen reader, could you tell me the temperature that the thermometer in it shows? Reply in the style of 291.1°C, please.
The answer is 46°C
